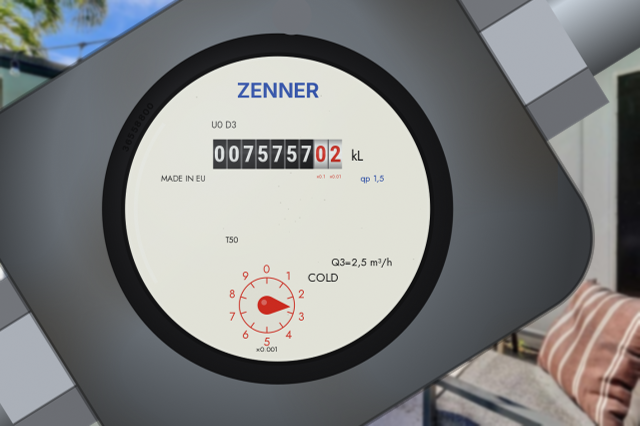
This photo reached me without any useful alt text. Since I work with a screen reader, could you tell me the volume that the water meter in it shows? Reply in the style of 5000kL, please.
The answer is 75757.022kL
